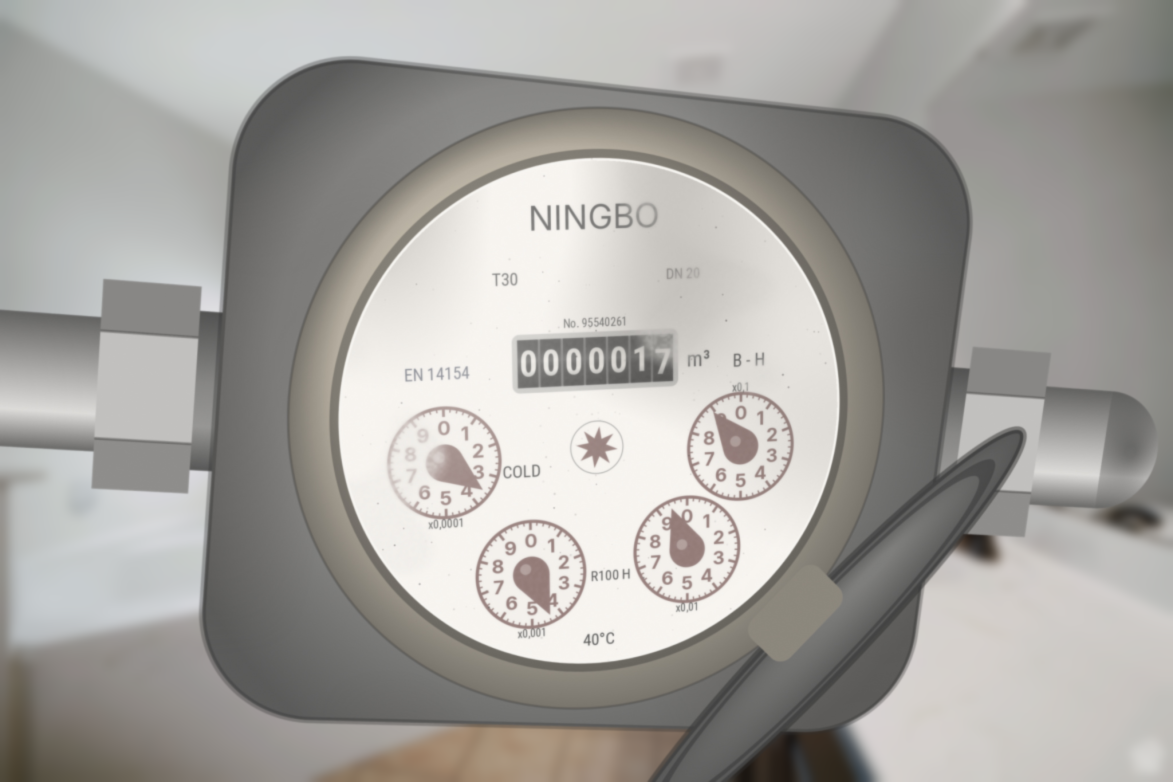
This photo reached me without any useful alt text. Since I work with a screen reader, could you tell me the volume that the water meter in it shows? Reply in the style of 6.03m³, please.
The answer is 16.8943m³
